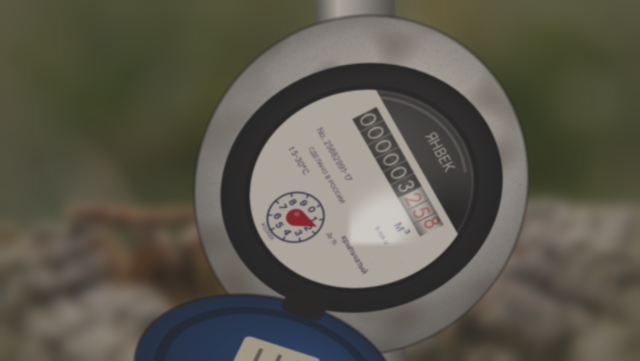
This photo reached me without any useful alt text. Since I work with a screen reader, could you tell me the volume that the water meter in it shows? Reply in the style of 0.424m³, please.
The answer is 3.2581m³
